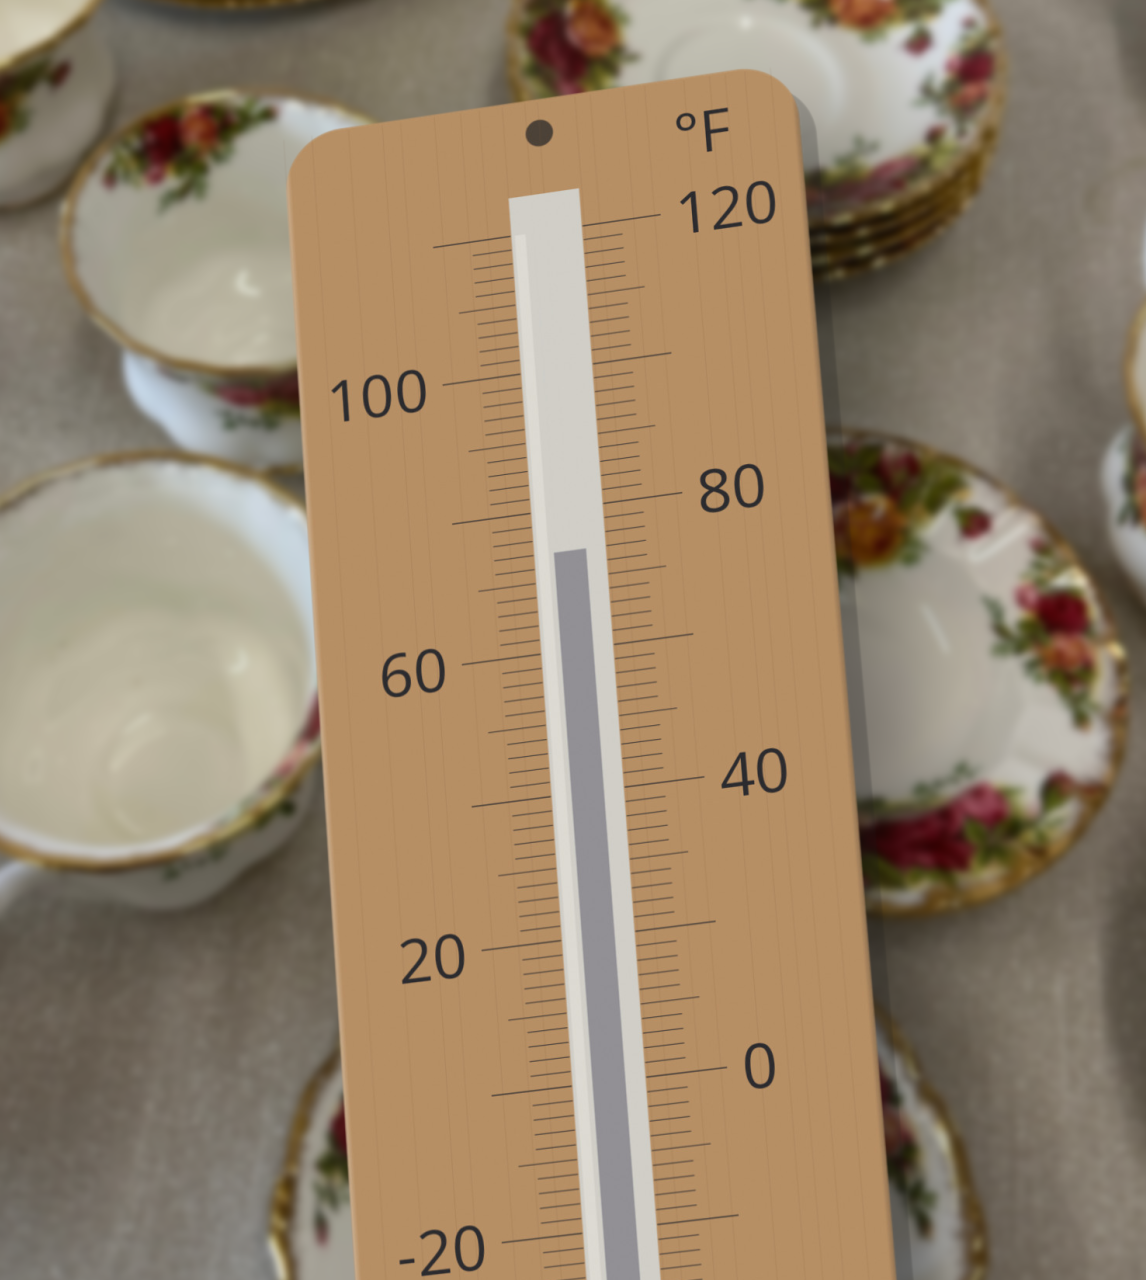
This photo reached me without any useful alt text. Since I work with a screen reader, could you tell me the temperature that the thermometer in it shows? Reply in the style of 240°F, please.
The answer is 74°F
